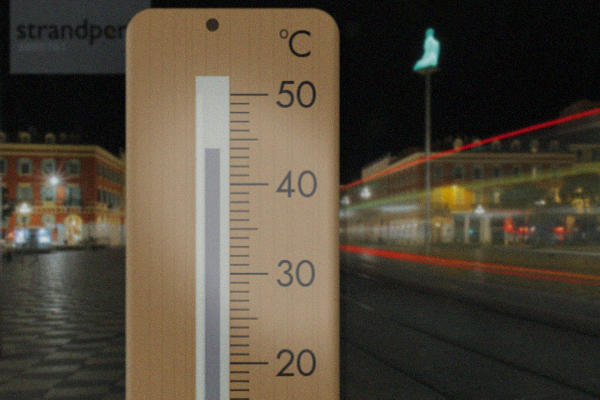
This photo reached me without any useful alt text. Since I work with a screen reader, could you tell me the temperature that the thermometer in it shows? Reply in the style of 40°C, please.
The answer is 44°C
